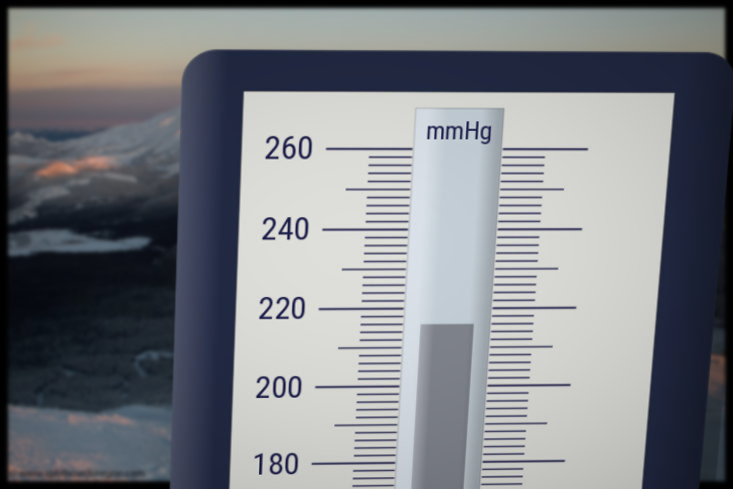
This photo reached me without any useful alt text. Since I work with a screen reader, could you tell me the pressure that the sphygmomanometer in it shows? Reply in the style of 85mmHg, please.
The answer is 216mmHg
